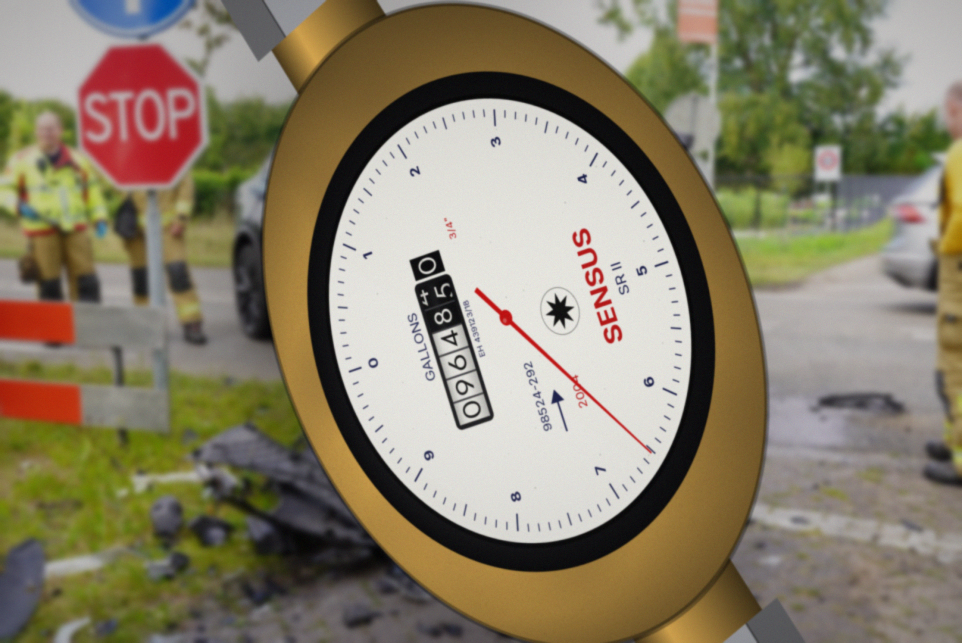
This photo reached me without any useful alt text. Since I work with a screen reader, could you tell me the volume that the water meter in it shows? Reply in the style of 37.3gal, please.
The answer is 964846.5gal
